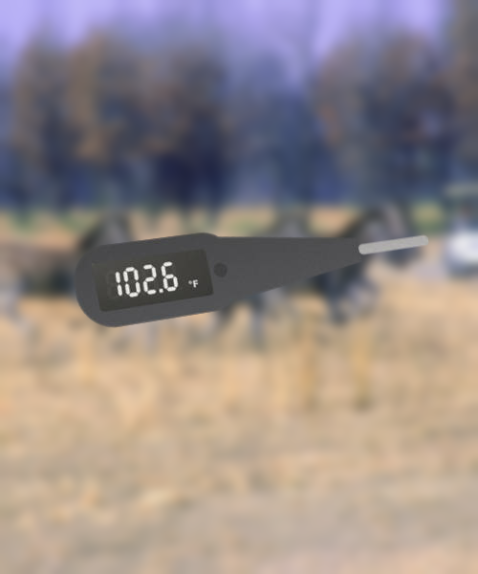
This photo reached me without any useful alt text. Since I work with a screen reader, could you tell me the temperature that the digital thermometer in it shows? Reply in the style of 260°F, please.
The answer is 102.6°F
